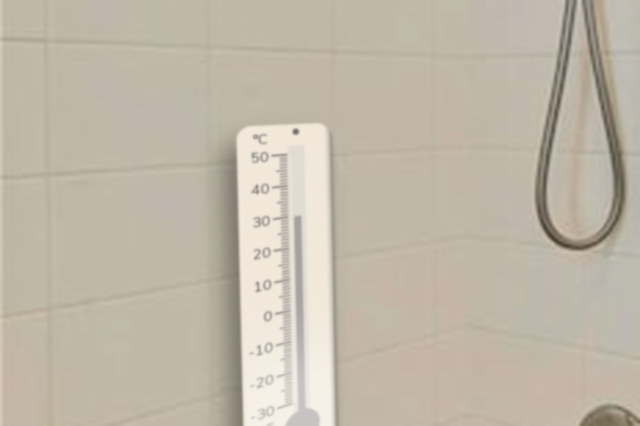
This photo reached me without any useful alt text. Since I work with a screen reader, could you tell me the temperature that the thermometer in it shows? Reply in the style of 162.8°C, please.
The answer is 30°C
